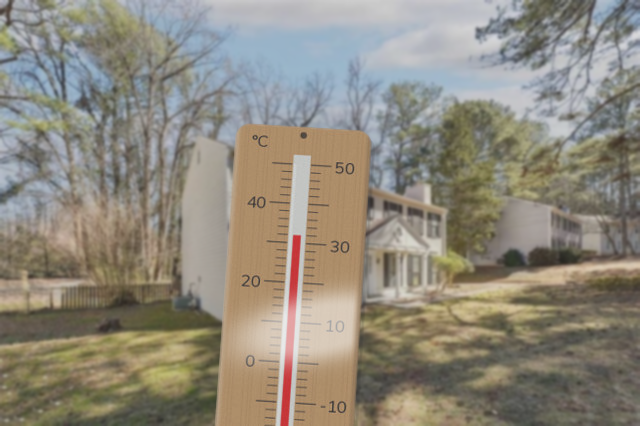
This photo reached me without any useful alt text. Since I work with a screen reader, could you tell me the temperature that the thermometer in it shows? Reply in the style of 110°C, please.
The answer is 32°C
